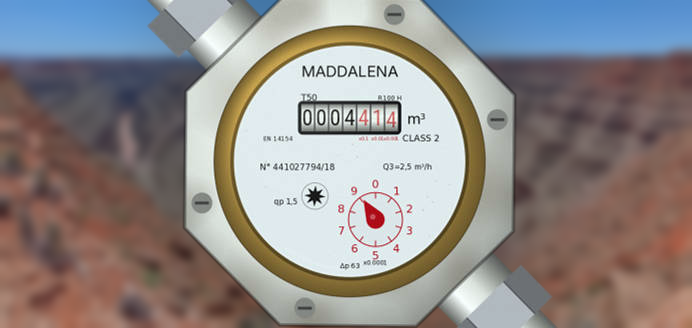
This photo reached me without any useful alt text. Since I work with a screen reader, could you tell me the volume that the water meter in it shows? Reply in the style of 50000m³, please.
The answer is 4.4139m³
